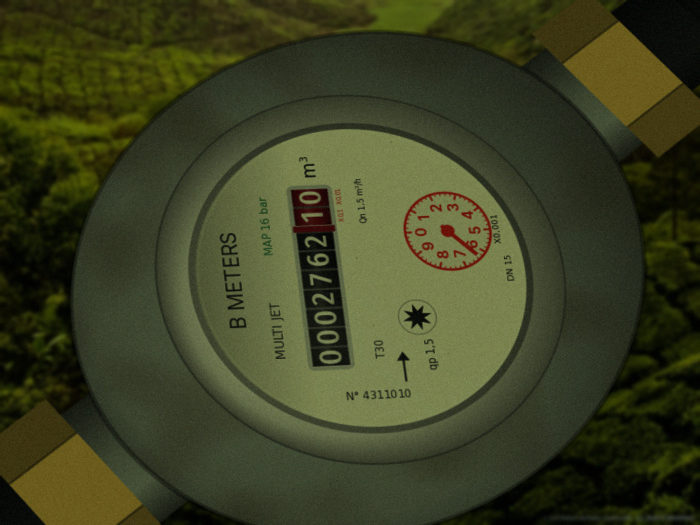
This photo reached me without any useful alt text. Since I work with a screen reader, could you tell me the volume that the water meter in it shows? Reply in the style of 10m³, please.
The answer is 2762.106m³
